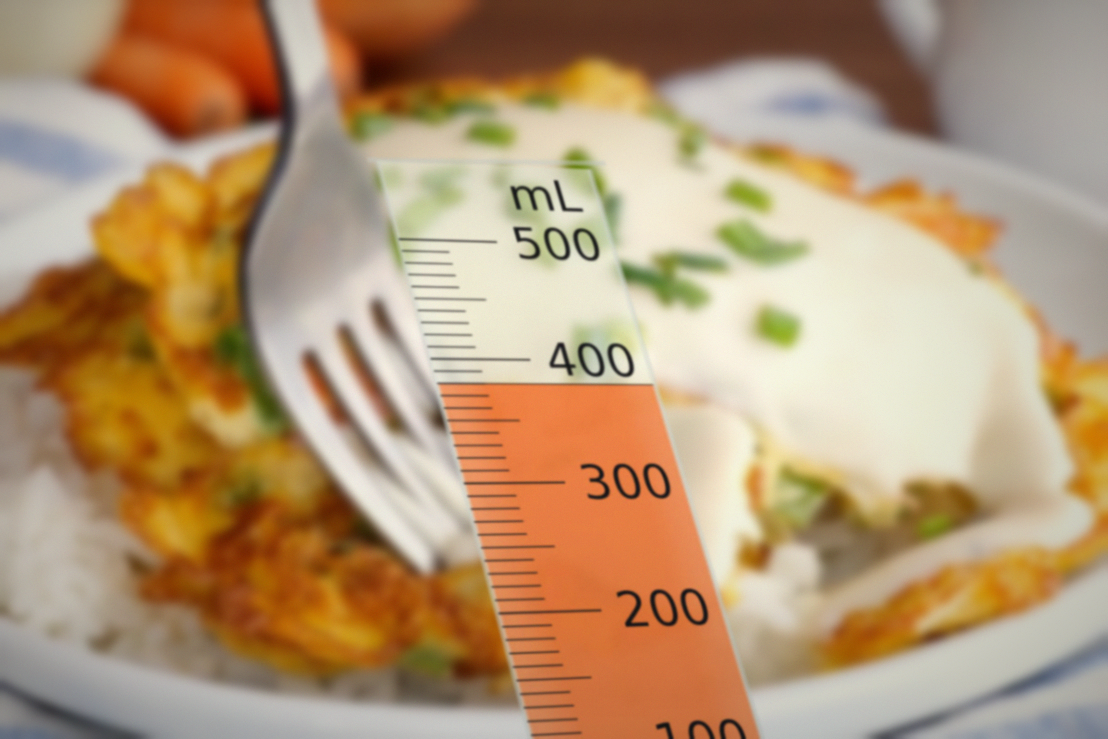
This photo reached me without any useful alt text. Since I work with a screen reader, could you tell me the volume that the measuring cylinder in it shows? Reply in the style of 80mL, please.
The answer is 380mL
